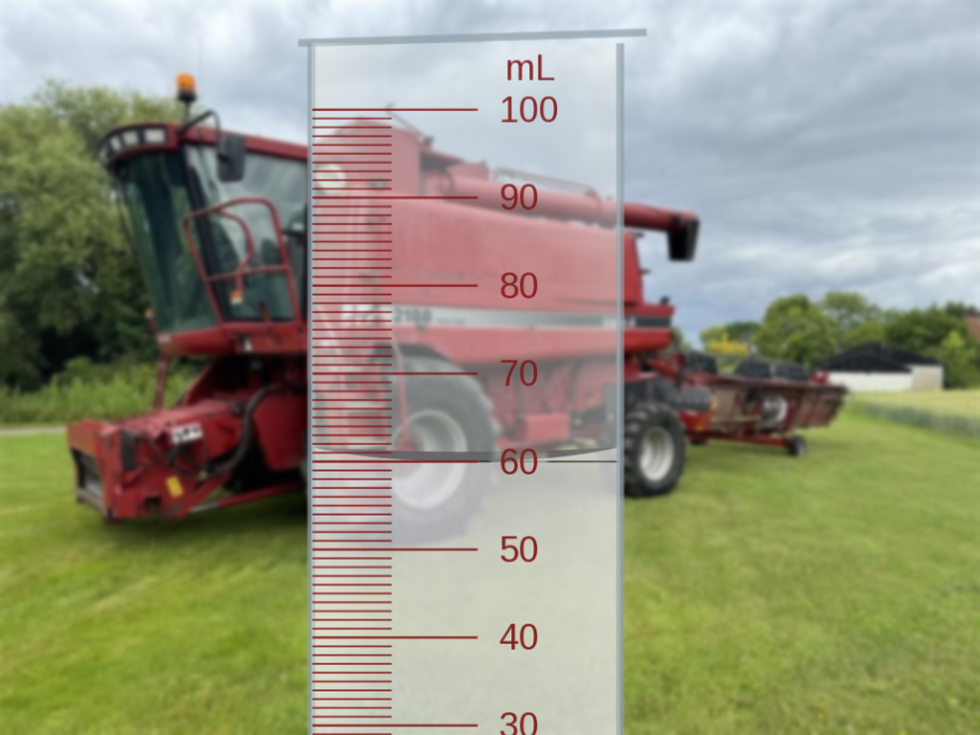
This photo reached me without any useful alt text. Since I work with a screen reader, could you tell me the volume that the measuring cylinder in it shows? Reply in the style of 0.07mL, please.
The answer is 60mL
